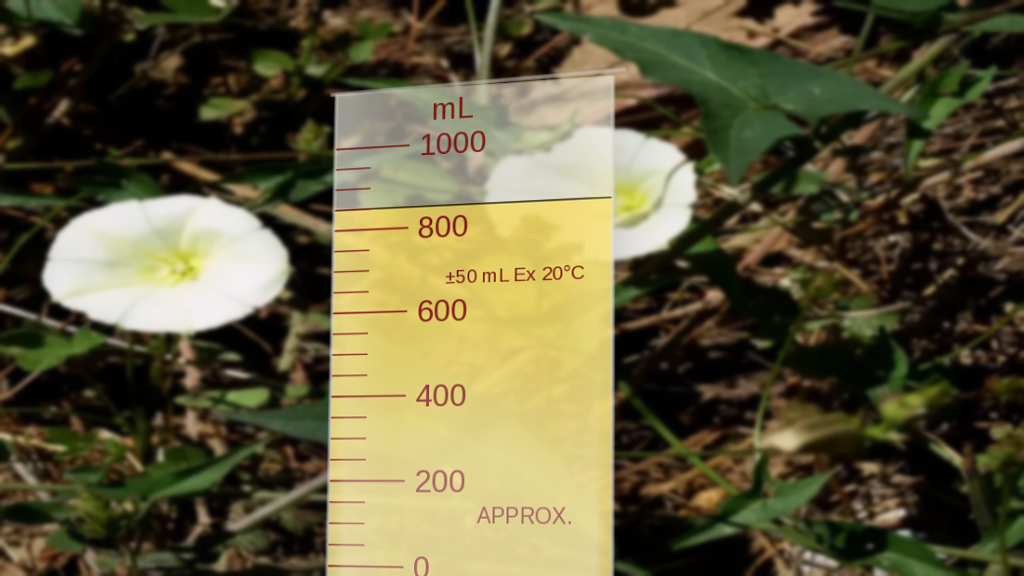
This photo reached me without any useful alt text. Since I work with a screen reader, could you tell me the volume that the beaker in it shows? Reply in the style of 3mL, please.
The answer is 850mL
